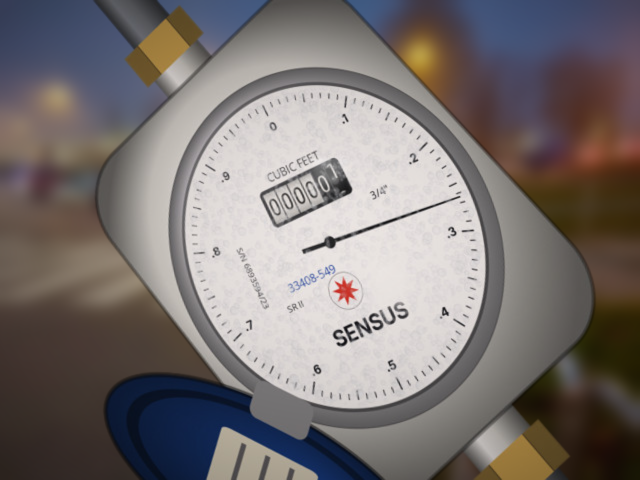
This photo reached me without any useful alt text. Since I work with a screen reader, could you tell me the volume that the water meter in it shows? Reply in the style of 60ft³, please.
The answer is 1.26ft³
